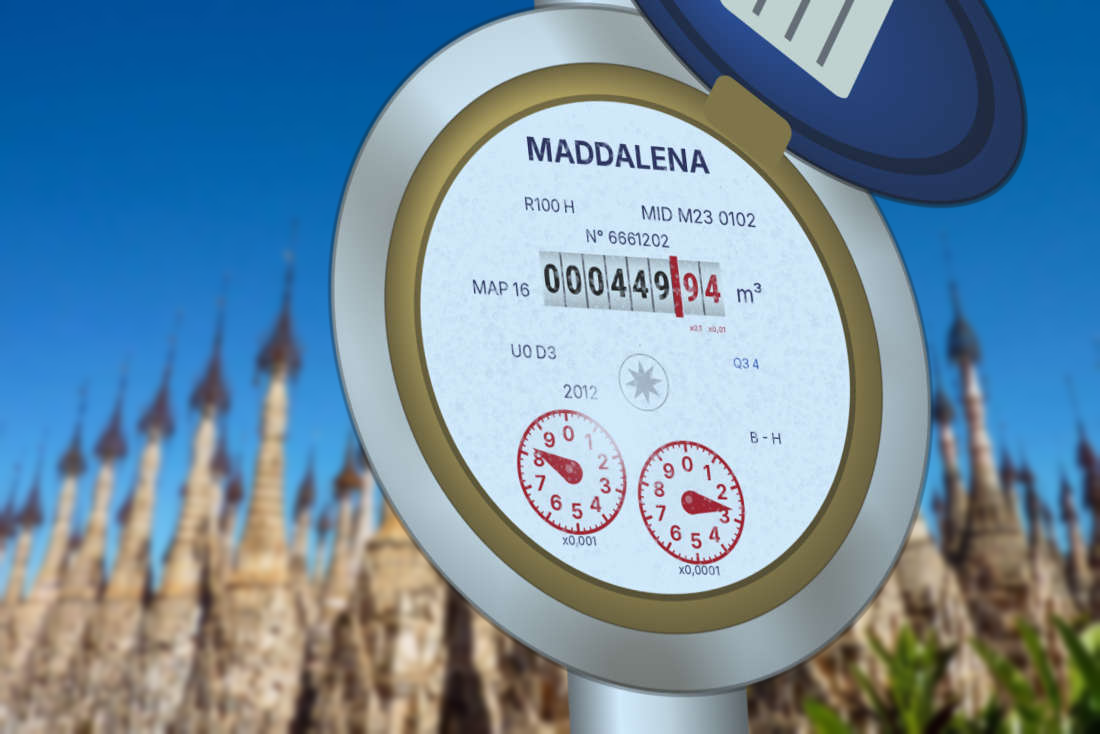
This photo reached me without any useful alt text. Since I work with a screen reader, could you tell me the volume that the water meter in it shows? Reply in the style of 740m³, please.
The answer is 449.9482m³
